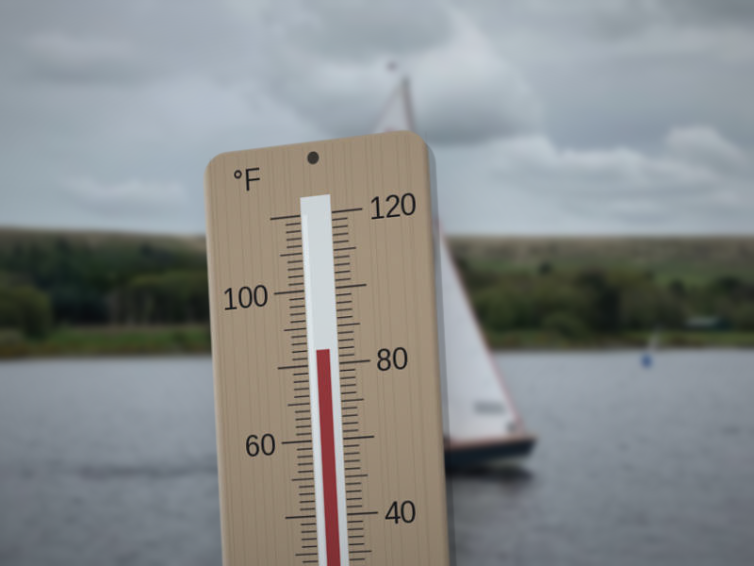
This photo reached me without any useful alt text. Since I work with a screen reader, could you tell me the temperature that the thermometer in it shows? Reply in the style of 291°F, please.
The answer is 84°F
